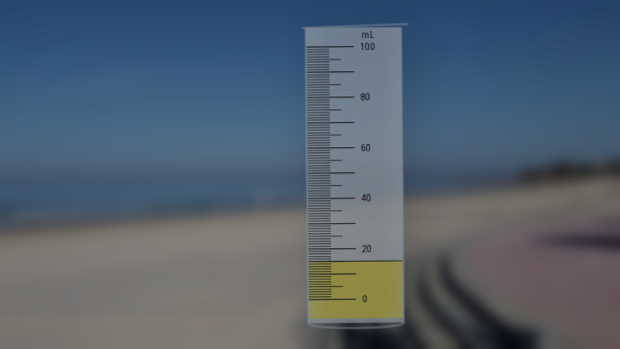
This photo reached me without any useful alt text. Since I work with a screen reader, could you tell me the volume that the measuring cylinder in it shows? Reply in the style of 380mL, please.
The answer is 15mL
